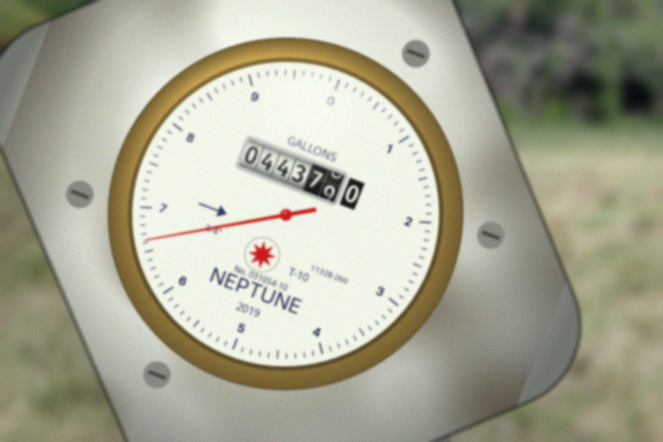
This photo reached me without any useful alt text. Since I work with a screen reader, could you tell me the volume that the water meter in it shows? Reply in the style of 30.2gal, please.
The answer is 443786.6gal
